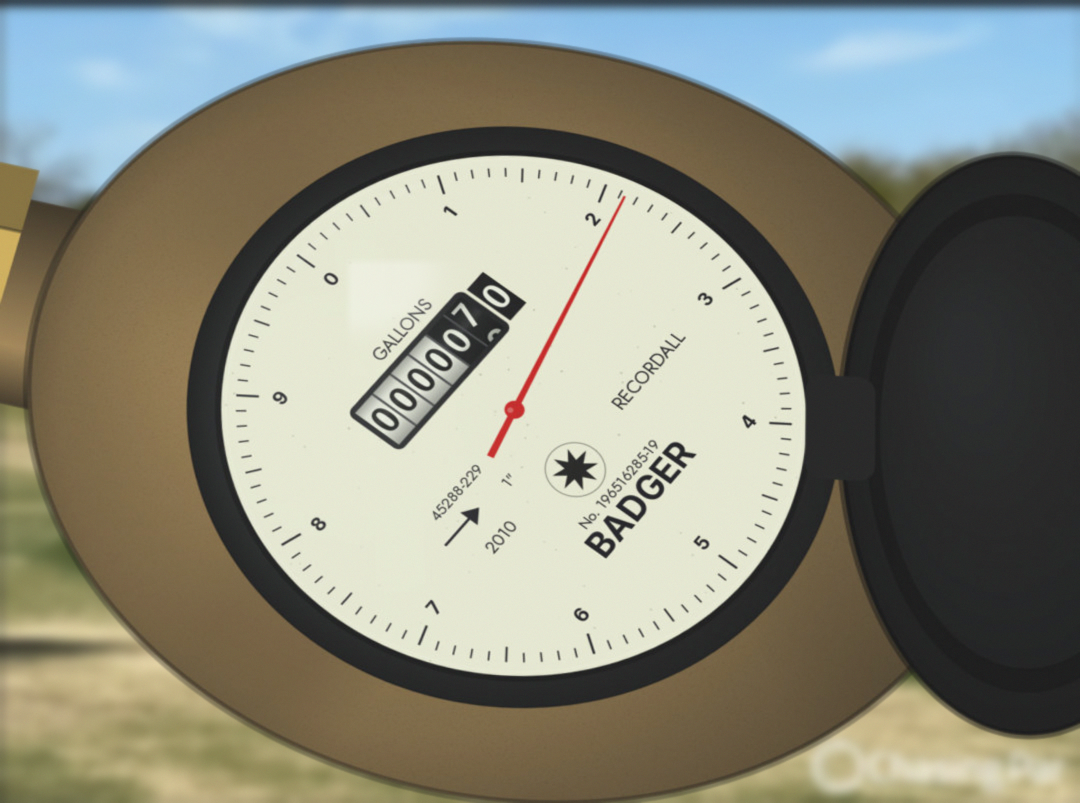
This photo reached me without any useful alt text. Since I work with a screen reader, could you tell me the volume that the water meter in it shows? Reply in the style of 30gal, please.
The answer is 72.1gal
